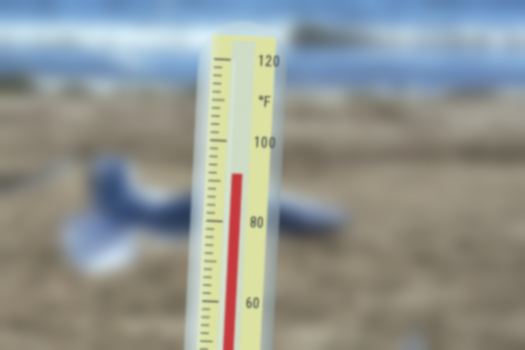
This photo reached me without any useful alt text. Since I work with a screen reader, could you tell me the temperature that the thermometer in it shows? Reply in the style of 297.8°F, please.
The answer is 92°F
